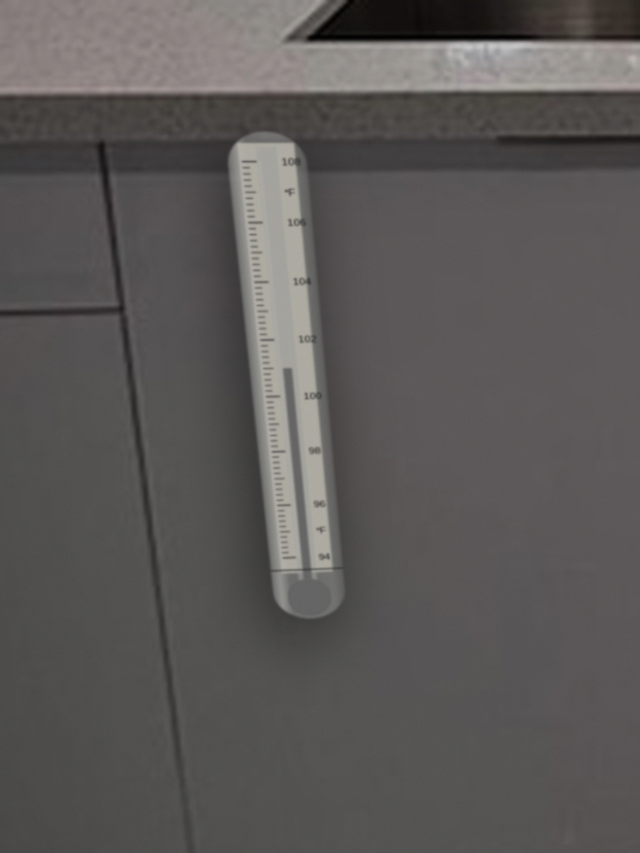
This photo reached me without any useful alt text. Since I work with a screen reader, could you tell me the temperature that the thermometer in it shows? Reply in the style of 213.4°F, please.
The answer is 101°F
